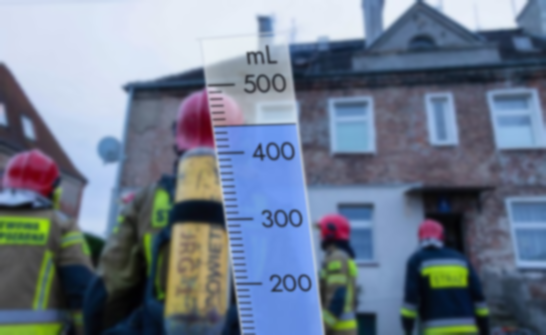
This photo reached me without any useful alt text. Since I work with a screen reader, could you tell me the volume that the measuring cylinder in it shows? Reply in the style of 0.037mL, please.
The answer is 440mL
